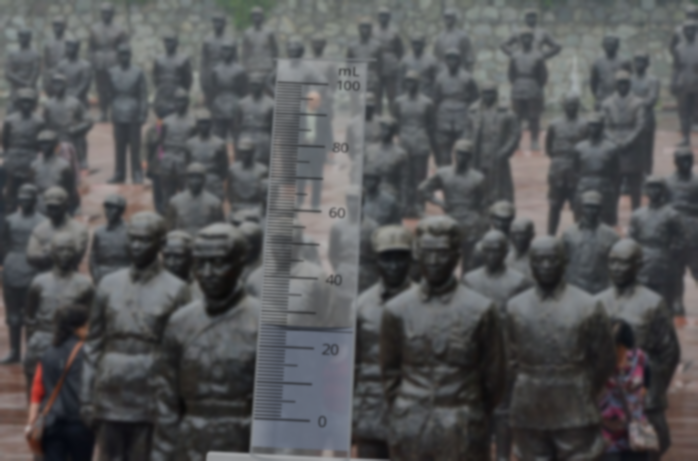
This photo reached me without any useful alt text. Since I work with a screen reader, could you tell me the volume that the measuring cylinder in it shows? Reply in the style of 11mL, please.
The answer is 25mL
